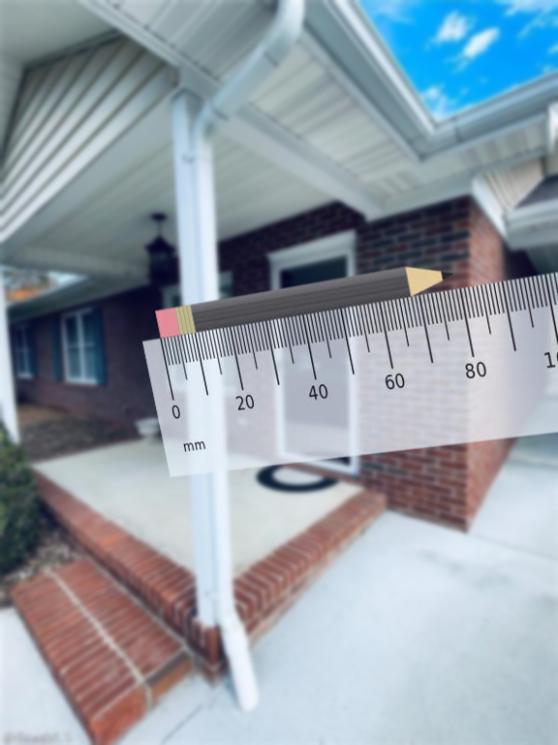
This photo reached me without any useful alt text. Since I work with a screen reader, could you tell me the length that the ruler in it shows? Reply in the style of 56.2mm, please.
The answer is 79mm
